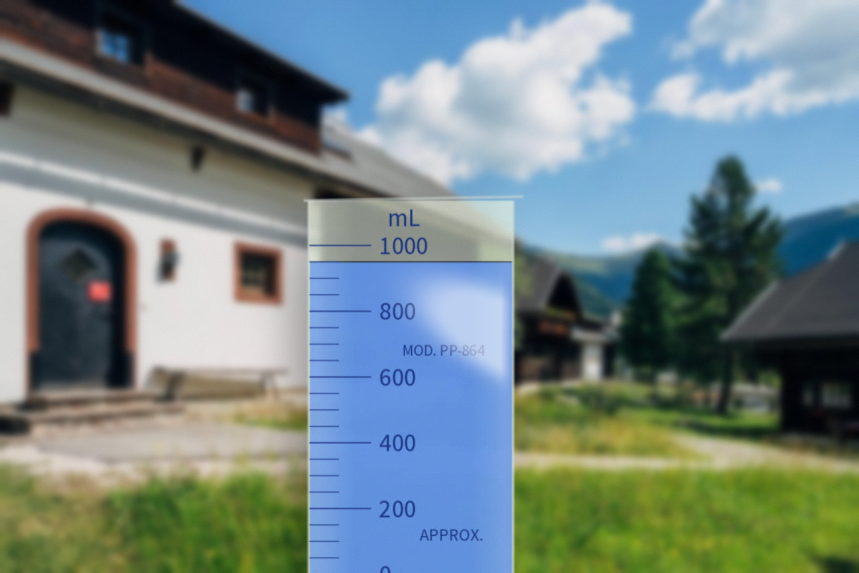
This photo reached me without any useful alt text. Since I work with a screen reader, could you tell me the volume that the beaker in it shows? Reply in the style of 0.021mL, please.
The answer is 950mL
